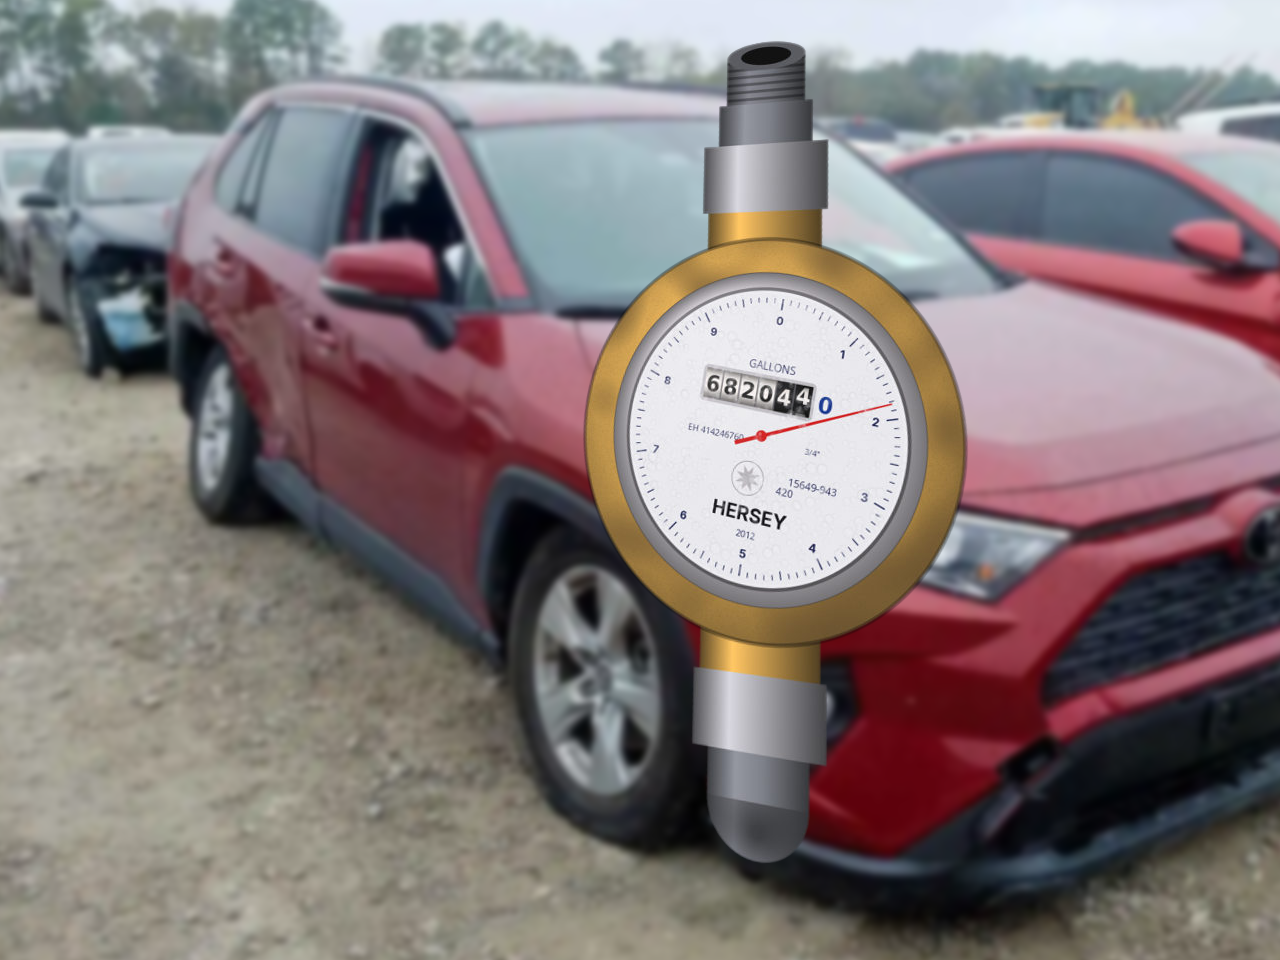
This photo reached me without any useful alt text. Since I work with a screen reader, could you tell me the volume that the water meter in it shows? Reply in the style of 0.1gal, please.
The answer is 6820441.8gal
